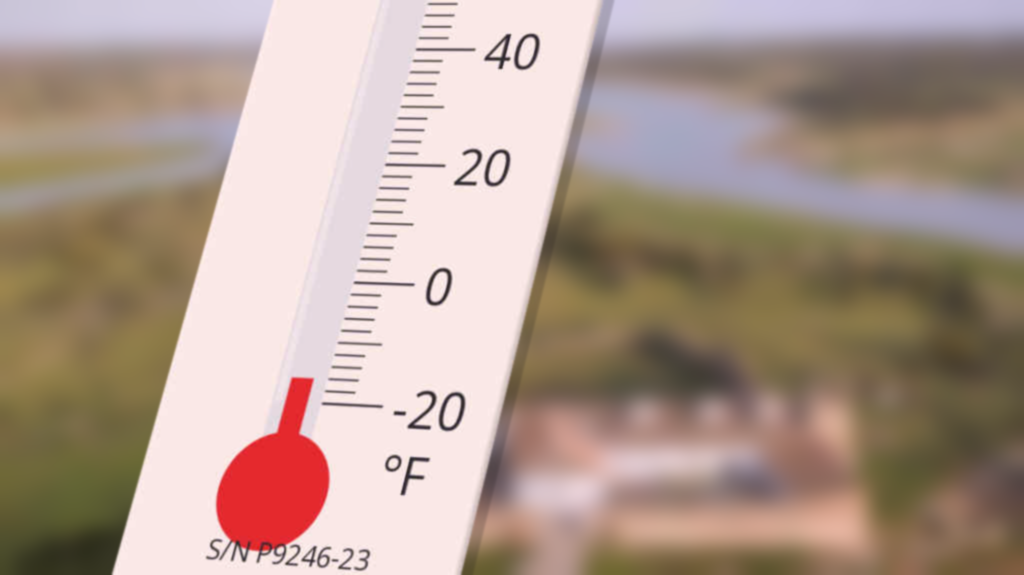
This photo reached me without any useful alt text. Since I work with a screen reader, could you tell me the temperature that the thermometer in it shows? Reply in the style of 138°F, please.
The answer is -16°F
